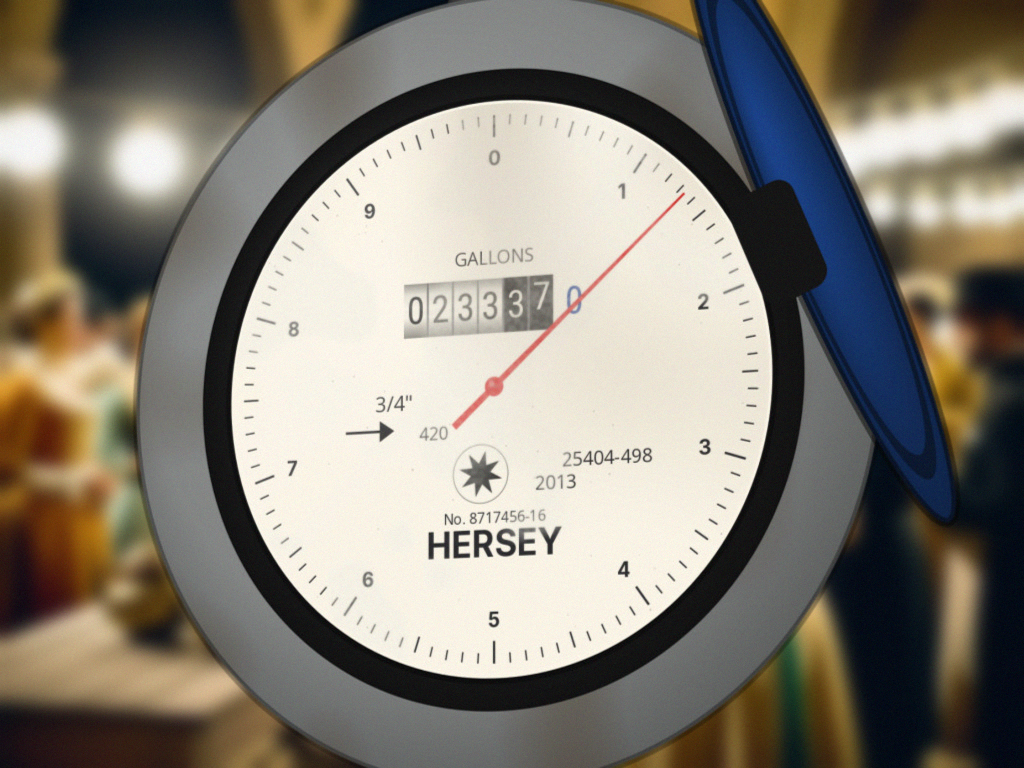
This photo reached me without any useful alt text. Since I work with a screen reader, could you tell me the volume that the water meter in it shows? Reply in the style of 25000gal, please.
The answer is 233371.3gal
